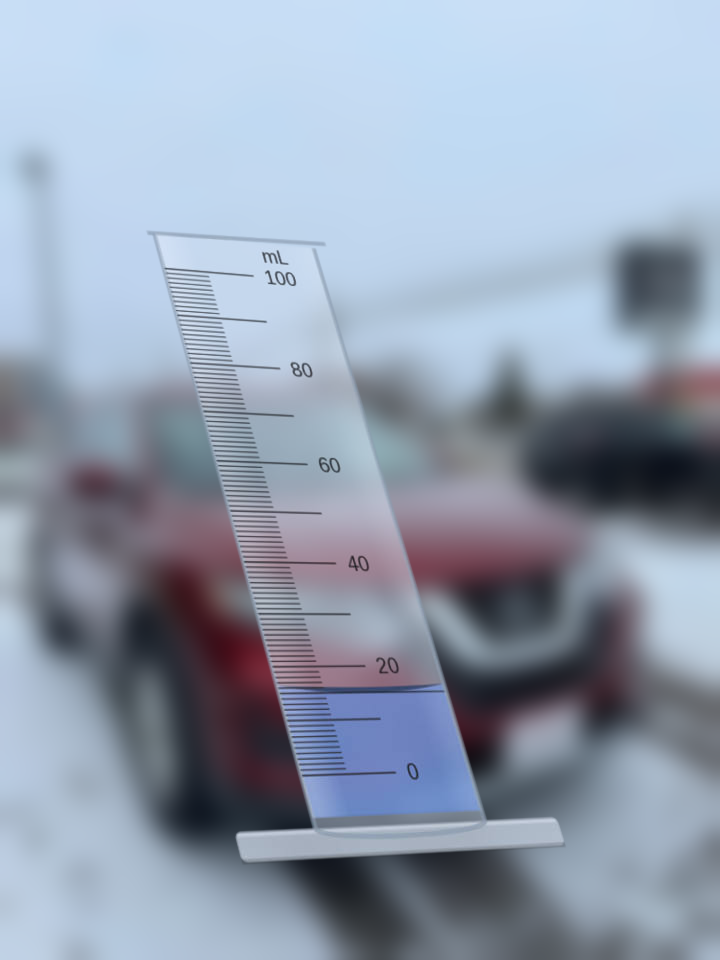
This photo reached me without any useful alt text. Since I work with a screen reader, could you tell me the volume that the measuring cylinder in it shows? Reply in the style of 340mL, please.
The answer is 15mL
